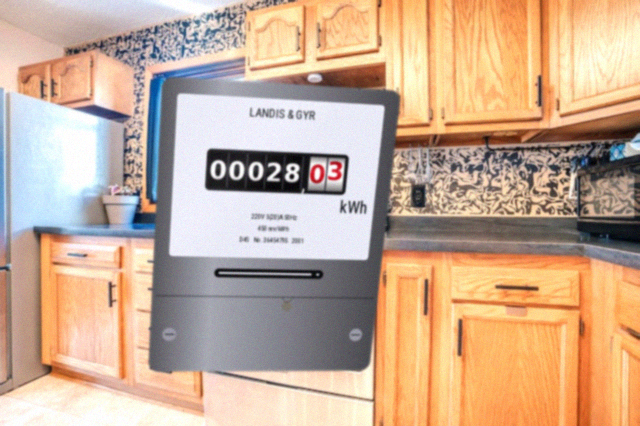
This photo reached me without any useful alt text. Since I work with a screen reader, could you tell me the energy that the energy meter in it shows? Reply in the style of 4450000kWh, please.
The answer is 28.03kWh
